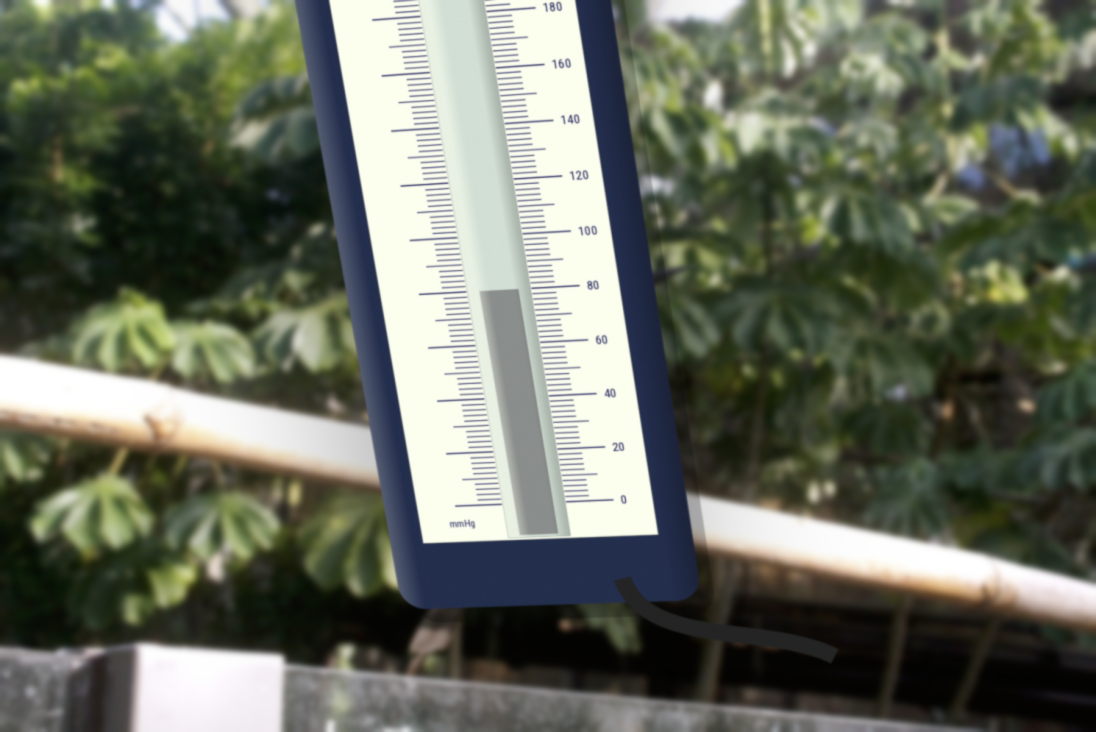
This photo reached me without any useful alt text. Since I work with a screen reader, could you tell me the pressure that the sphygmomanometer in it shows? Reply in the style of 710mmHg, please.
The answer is 80mmHg
